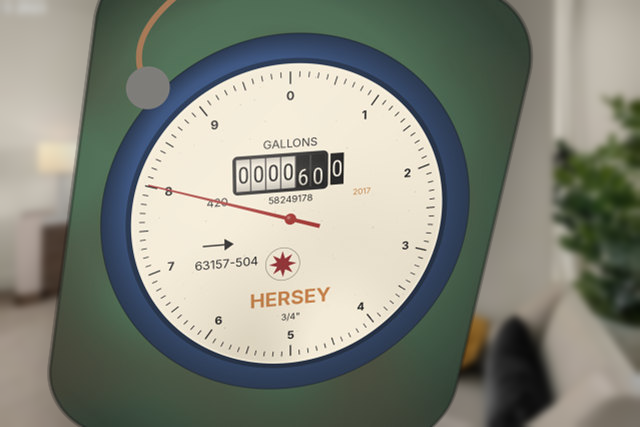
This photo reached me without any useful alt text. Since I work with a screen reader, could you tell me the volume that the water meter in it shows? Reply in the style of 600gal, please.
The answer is 598.0gal
